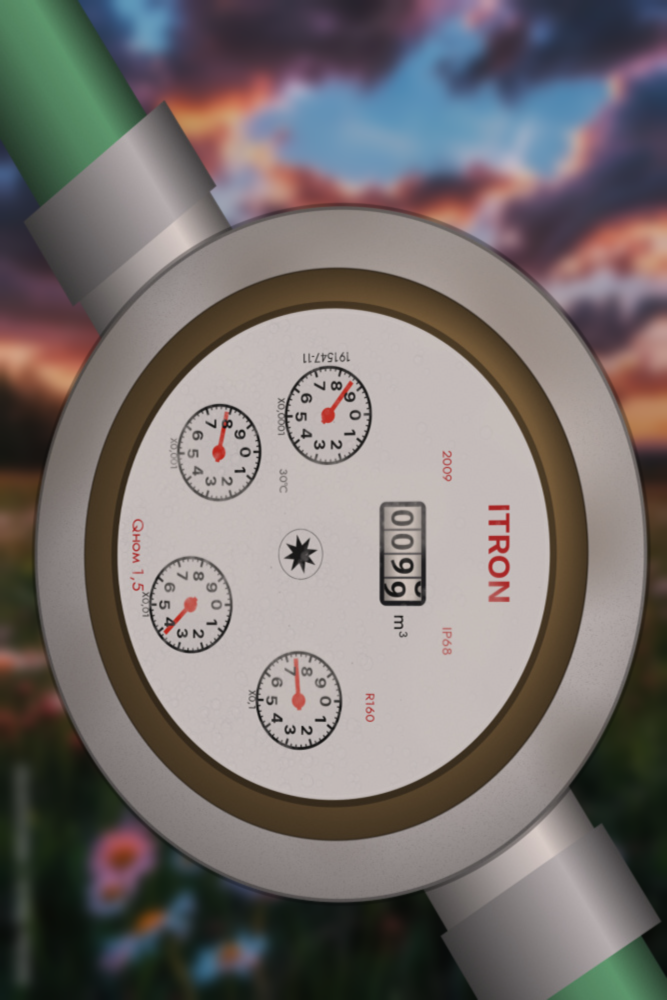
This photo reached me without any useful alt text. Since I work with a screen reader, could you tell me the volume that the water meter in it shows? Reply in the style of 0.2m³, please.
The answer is 98.7378m³
